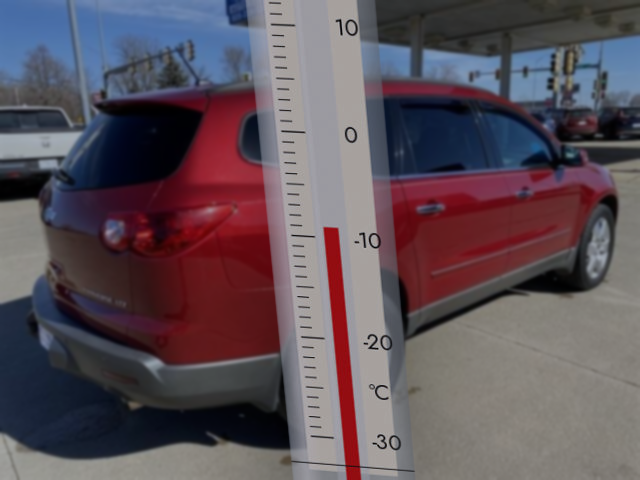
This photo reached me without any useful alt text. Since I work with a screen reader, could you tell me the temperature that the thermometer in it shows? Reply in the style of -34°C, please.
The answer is -9°C
